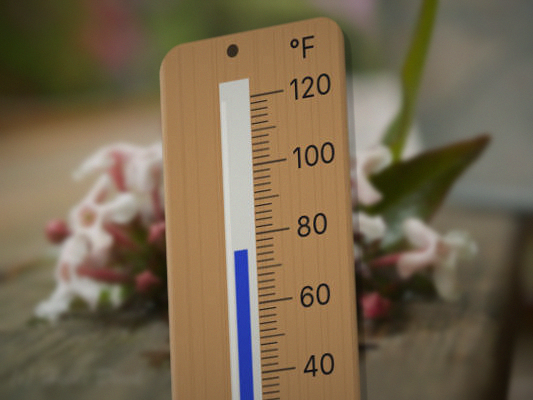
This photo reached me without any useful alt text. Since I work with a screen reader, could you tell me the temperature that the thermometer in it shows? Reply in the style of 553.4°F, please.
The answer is 76°F
